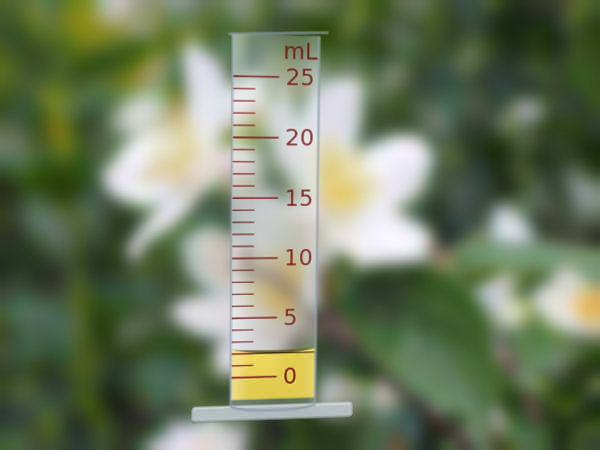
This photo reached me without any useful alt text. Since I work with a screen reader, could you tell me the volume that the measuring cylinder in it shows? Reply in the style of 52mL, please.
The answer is 2mL
